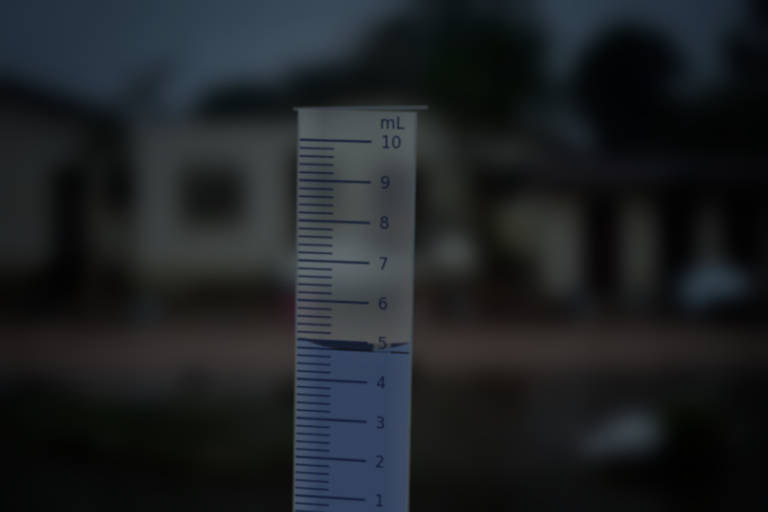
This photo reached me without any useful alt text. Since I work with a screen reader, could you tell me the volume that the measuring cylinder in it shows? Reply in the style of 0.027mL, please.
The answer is 4.8mL
